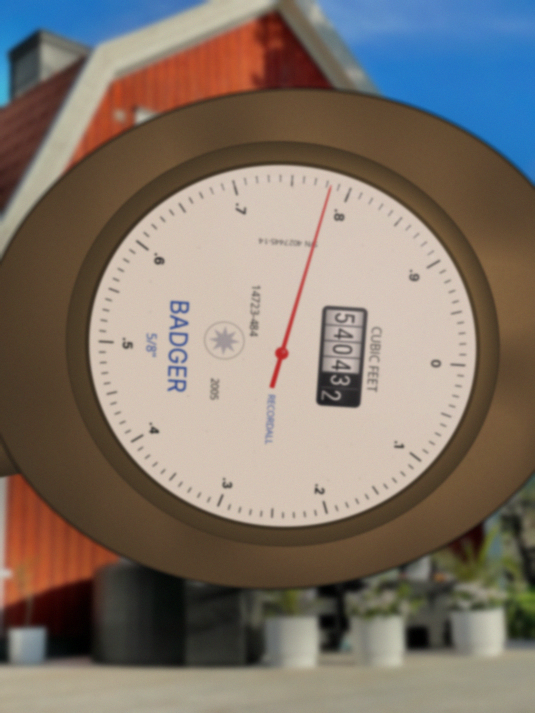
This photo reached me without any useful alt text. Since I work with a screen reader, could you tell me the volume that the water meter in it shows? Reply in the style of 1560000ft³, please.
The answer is 540431.78ft³
